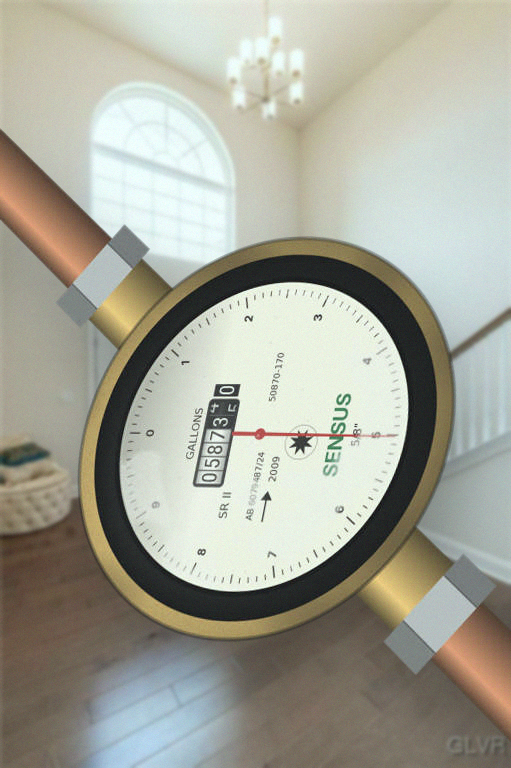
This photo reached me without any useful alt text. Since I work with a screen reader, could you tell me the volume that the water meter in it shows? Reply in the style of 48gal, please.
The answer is 587345.0gal
